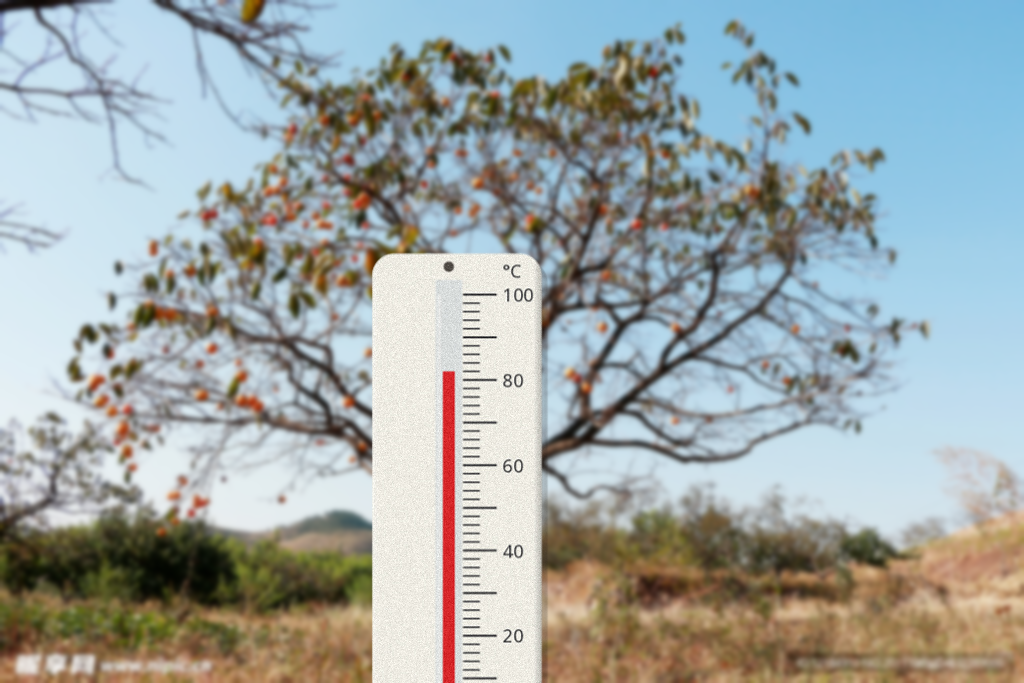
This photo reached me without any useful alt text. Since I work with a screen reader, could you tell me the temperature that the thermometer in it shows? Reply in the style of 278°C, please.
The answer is 82°C
